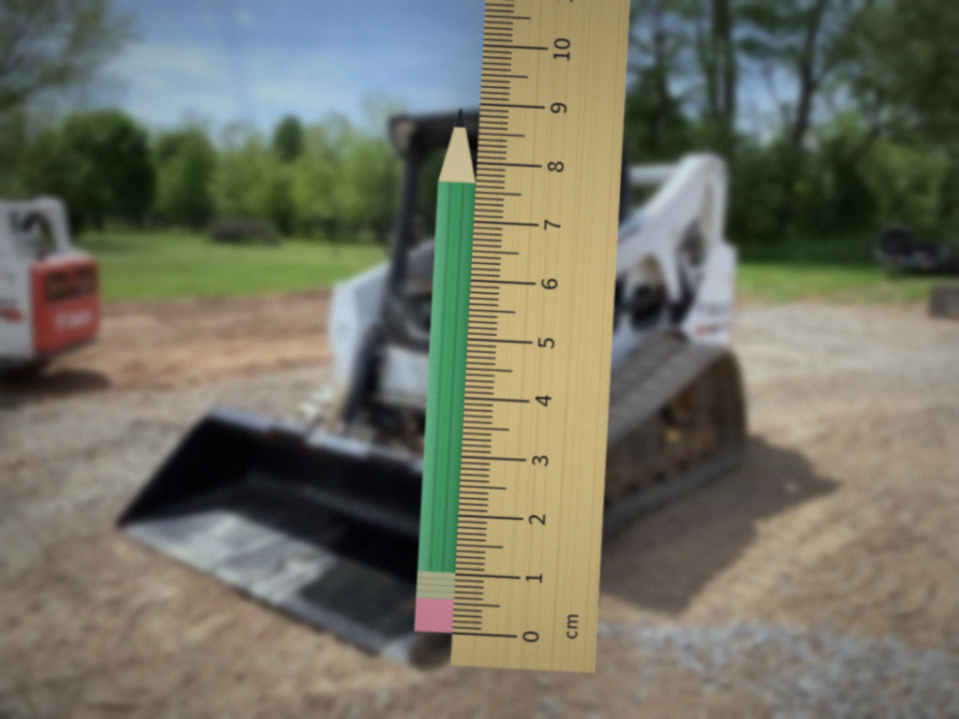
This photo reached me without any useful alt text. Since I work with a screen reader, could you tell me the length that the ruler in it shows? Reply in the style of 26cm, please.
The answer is 8.9cm
